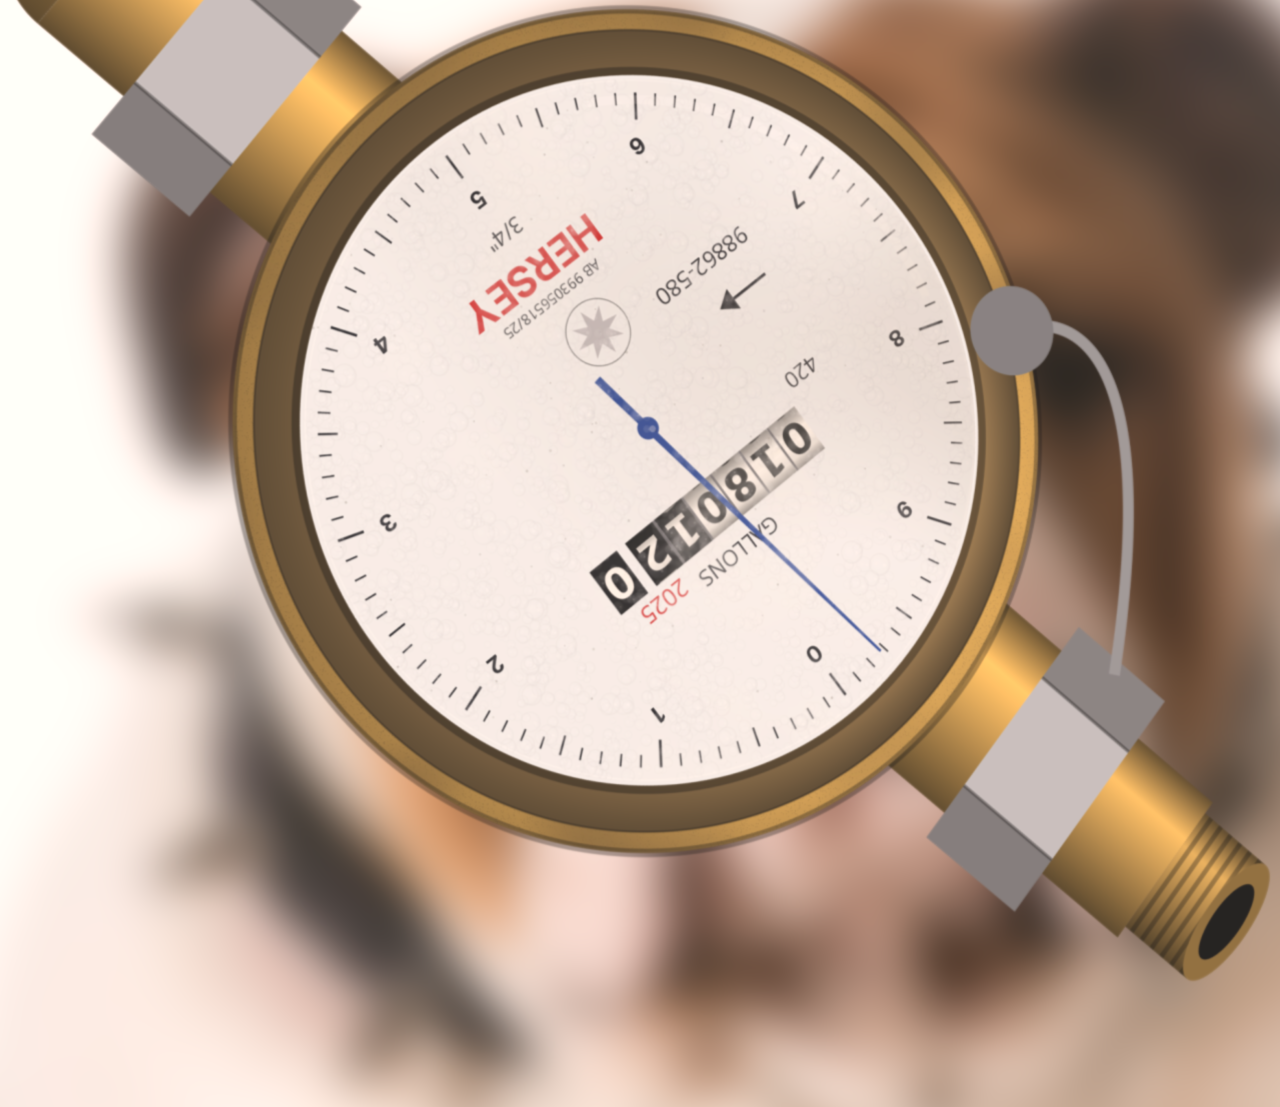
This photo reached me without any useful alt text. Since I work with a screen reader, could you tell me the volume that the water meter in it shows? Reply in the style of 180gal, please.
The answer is 180119.7gal
